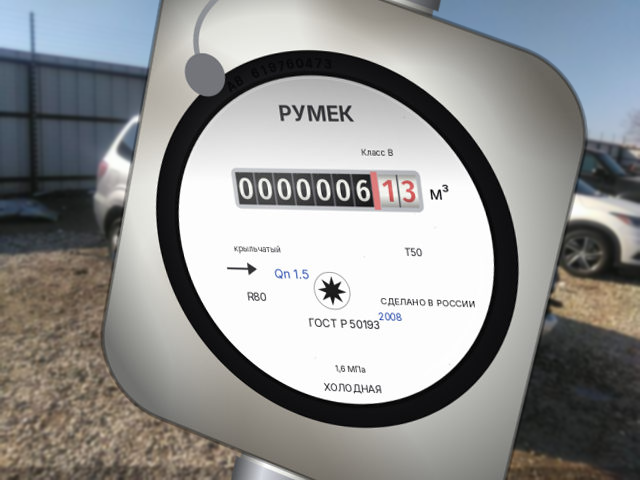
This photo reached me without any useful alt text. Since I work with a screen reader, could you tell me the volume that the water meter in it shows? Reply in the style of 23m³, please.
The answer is 6.13m³
